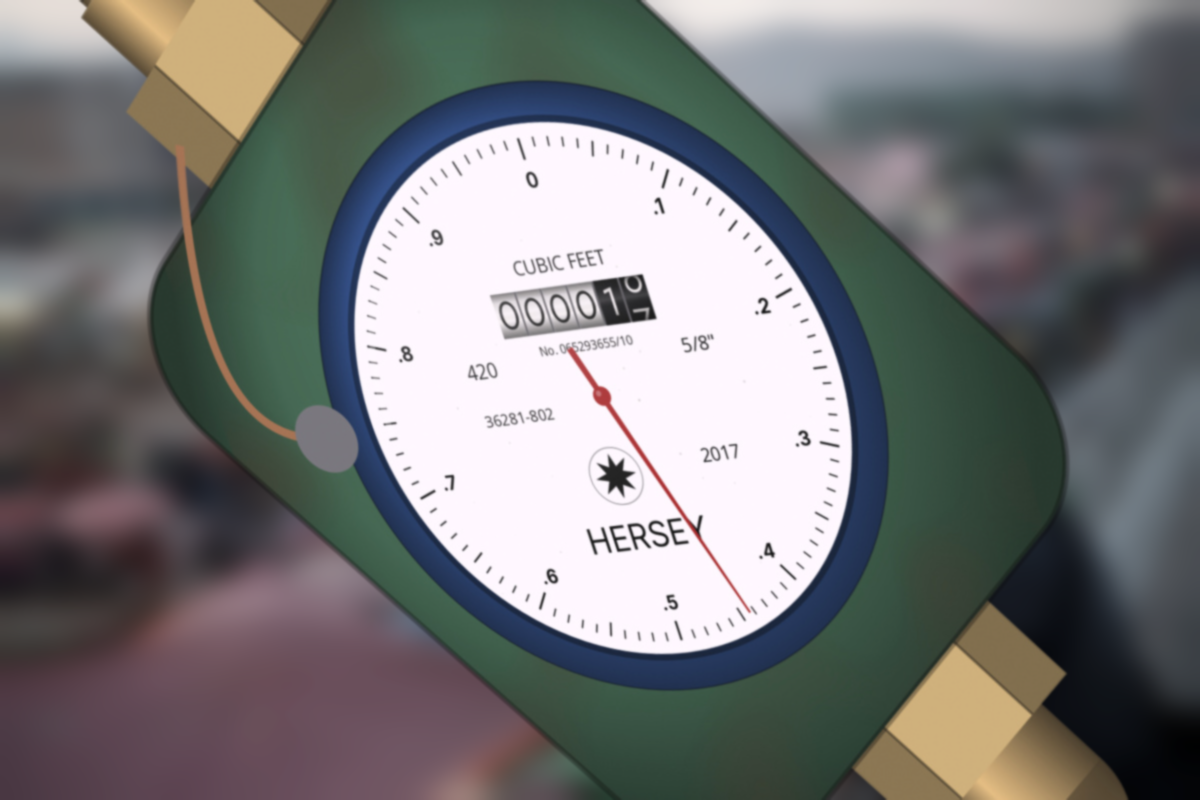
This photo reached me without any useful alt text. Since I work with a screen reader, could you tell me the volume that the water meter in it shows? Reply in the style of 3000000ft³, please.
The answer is 16.44ft³
